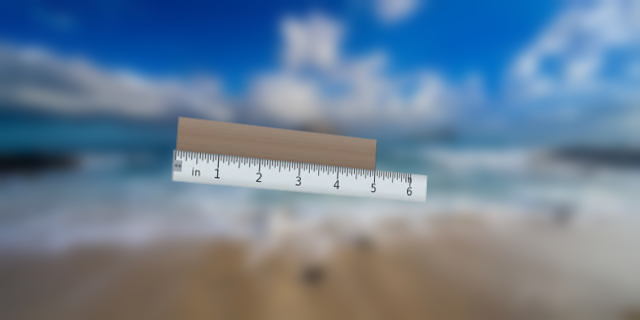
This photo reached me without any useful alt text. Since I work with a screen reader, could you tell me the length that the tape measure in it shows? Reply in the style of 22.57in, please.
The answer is 5in
